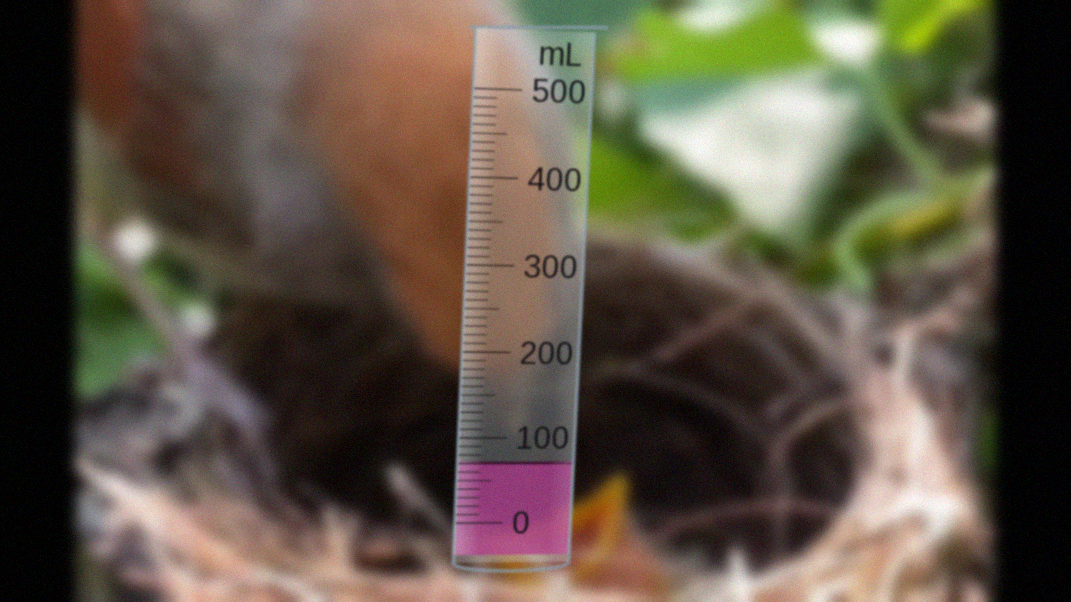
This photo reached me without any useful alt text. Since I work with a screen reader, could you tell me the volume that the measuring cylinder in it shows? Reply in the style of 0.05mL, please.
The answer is 70mL
